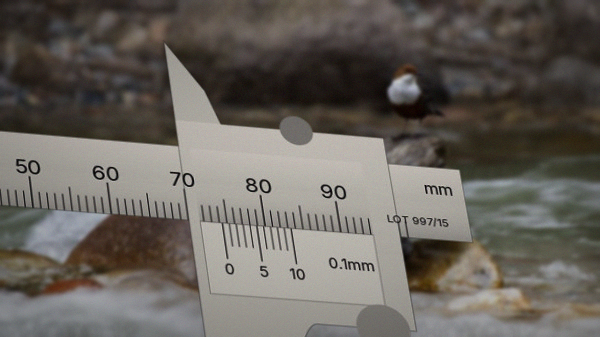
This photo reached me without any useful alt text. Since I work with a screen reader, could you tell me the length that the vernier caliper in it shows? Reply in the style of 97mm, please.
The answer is 74.4mm
